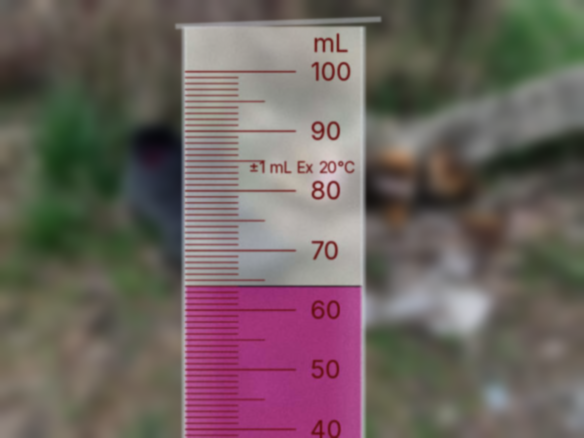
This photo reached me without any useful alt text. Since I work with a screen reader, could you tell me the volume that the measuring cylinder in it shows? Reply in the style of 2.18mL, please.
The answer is 64mL
